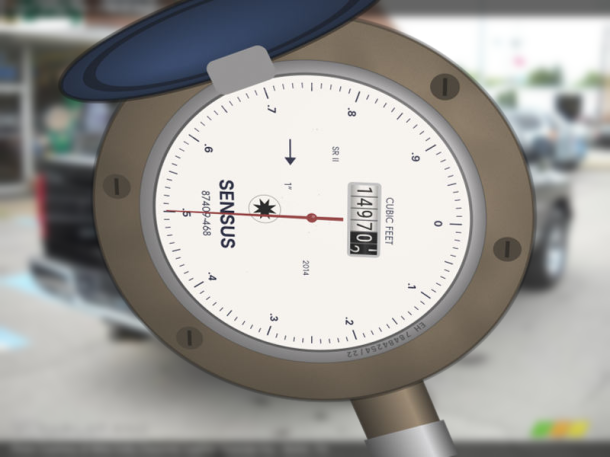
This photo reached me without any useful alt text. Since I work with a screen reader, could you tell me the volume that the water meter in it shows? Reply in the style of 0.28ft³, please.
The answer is 149701.50ft³
